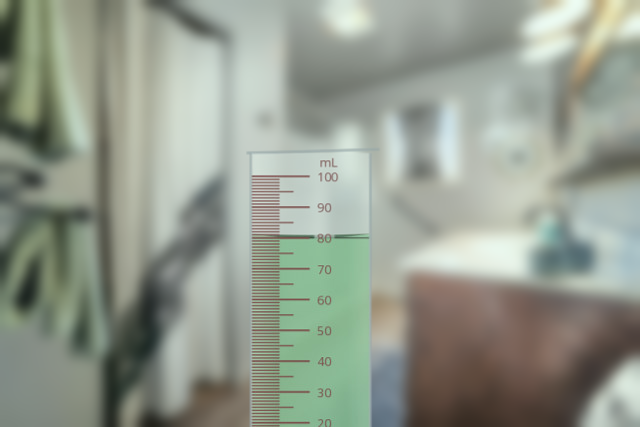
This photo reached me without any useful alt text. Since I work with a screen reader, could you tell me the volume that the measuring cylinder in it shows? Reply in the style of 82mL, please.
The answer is 80mL
